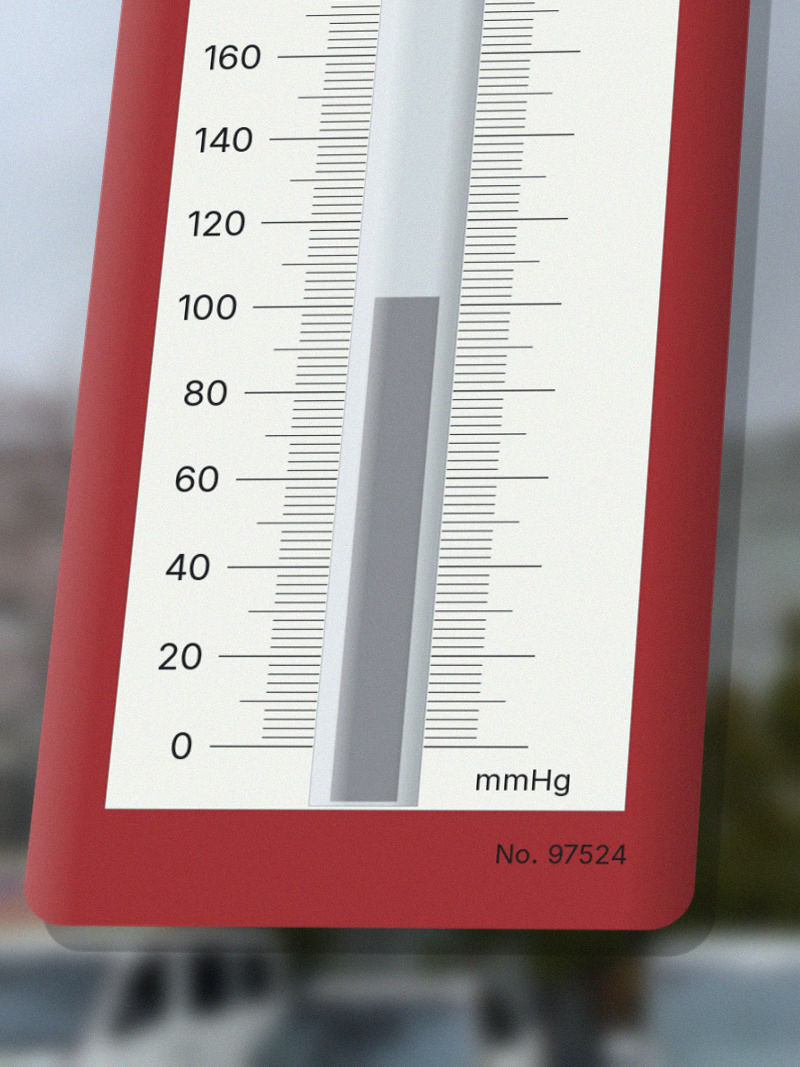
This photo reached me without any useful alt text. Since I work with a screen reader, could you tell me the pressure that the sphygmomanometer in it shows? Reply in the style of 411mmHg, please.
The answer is 102mmHg
